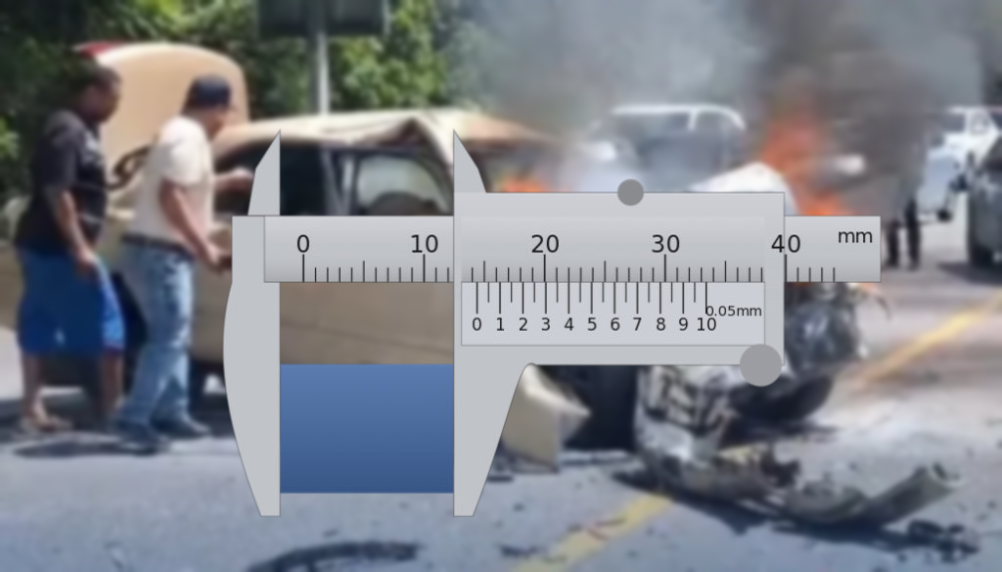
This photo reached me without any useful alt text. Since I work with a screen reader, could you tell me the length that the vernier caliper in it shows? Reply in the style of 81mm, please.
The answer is 14.4mm
